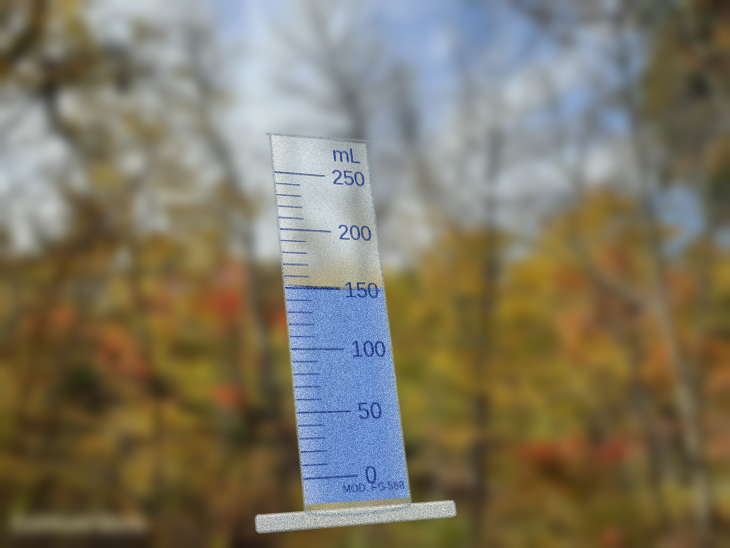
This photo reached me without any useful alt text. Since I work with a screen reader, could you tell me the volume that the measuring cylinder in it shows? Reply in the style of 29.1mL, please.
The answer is 150mL
